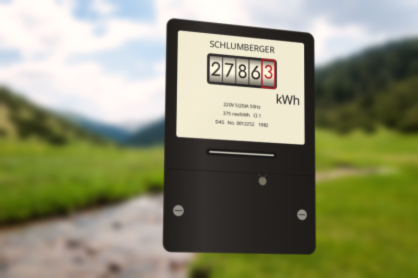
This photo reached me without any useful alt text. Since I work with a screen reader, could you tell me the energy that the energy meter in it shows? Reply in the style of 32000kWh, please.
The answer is 2786.3kWh
